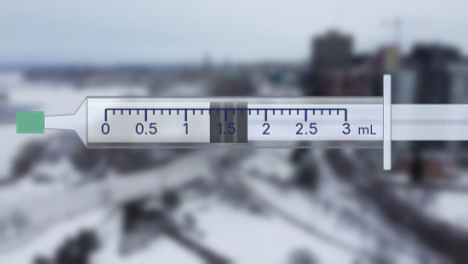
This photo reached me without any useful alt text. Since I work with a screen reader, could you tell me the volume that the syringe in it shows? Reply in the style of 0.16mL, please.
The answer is 1.3mL
